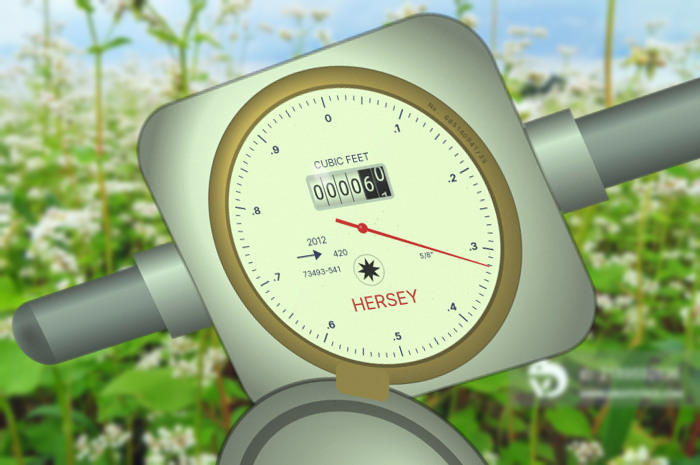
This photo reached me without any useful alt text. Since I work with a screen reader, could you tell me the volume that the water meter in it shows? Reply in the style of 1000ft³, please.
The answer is 60.32ft³
